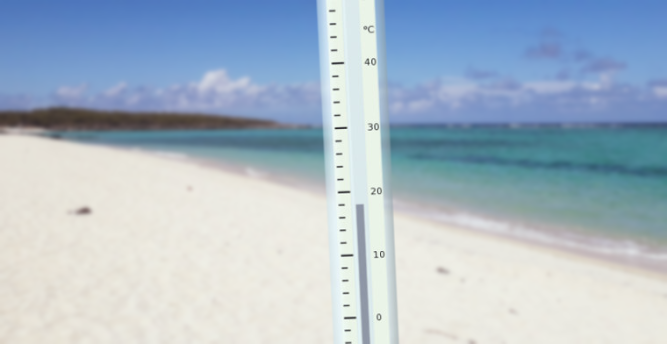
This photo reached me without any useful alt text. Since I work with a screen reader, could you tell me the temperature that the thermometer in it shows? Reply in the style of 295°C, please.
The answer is 18°C
